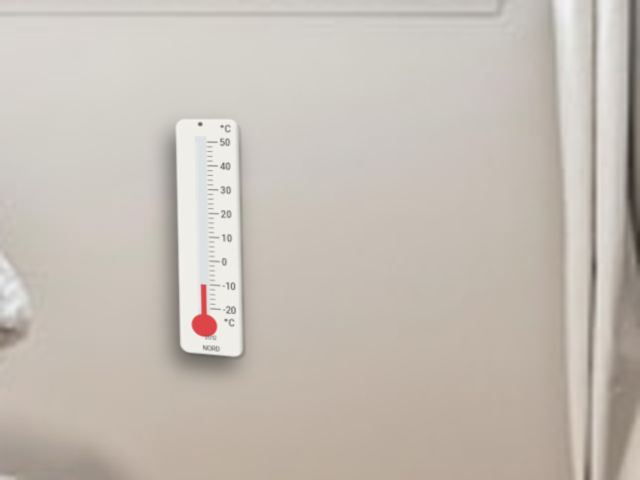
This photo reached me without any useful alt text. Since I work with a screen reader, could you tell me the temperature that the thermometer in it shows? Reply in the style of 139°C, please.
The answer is -10°C
